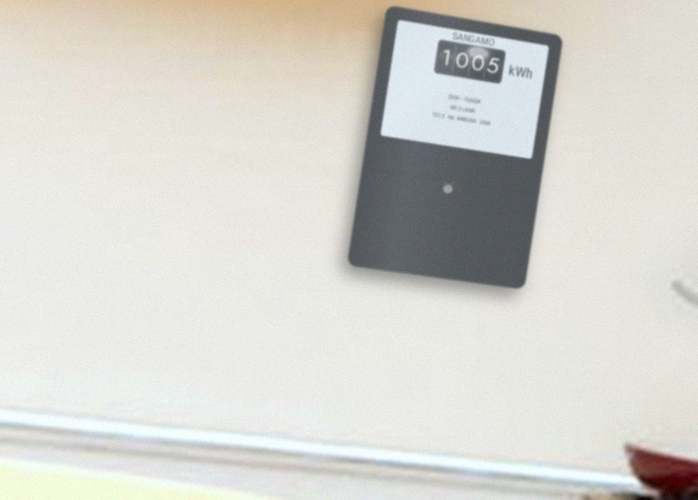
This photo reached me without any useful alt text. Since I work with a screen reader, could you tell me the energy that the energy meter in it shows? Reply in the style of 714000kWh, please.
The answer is 1005kWh
